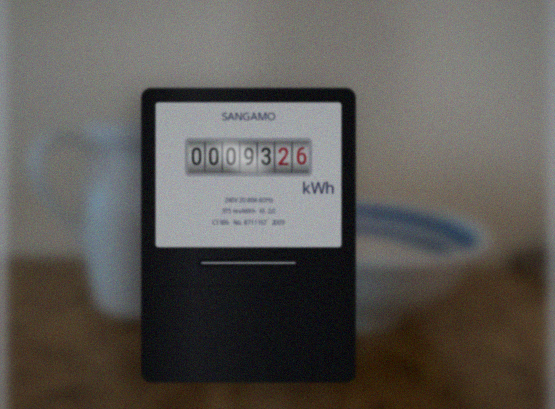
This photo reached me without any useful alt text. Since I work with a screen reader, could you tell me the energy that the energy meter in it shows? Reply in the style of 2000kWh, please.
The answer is 93.26kWh
